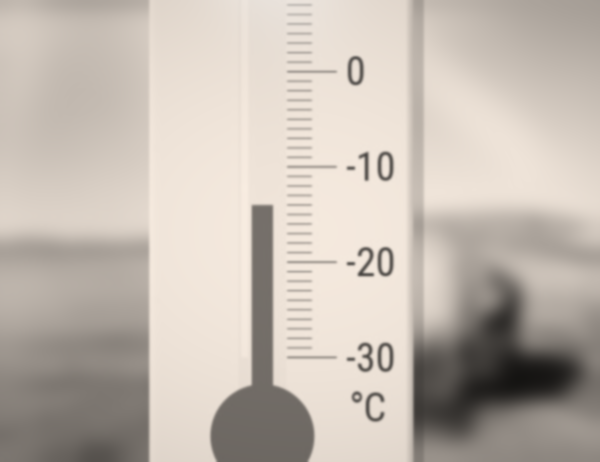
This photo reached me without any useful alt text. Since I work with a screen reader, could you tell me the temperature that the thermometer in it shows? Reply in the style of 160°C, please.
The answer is -14°C
